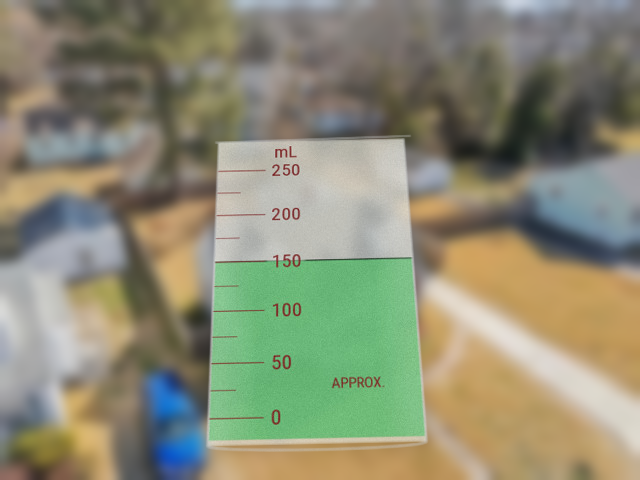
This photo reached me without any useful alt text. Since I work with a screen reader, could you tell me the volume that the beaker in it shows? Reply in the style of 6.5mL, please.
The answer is 150mL
